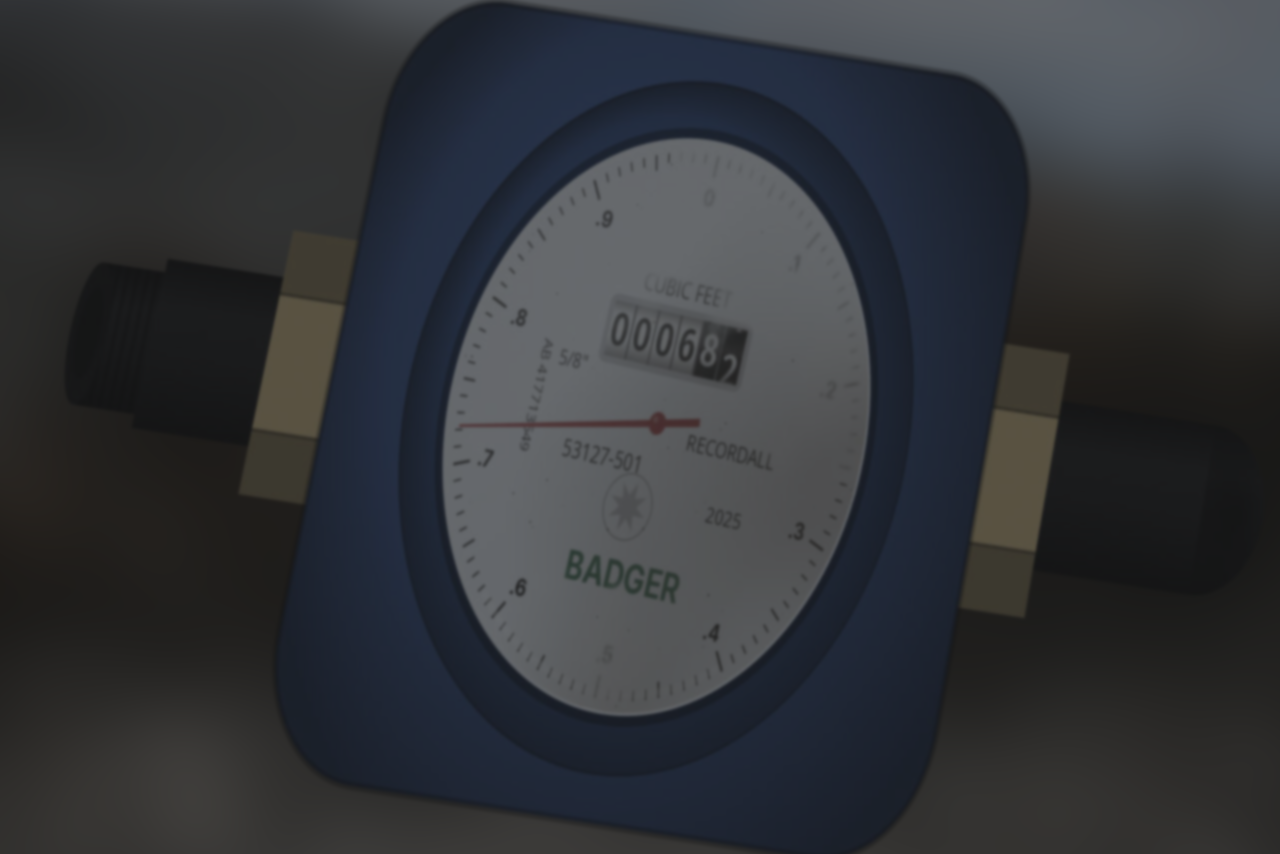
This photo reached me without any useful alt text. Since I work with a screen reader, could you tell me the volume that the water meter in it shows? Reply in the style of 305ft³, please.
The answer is 681.72ft³
